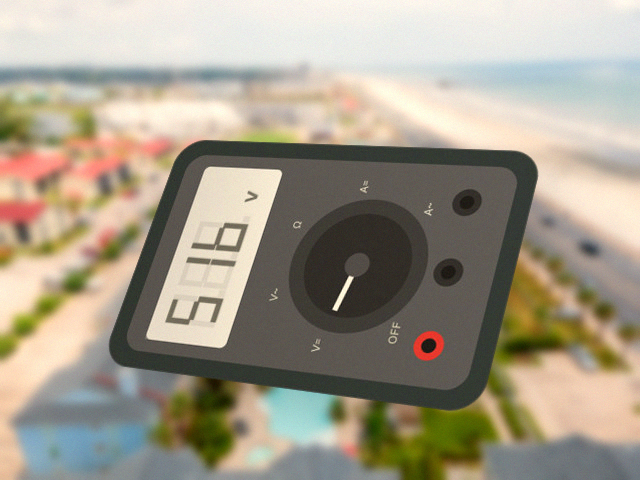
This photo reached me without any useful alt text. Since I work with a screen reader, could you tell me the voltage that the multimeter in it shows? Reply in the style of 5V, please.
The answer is 516V
